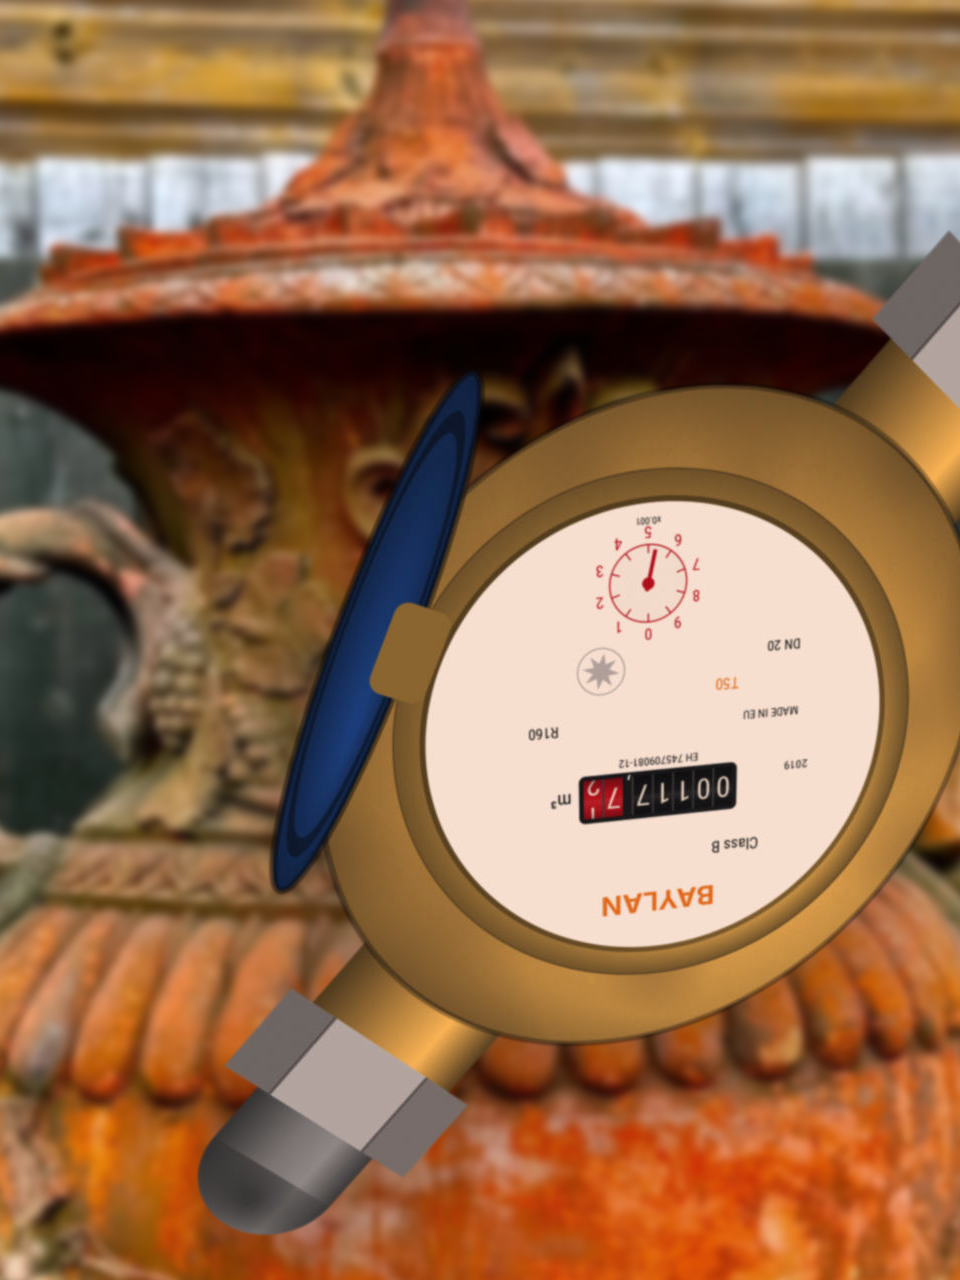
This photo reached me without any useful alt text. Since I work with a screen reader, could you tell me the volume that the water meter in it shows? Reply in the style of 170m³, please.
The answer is 117.715m³
